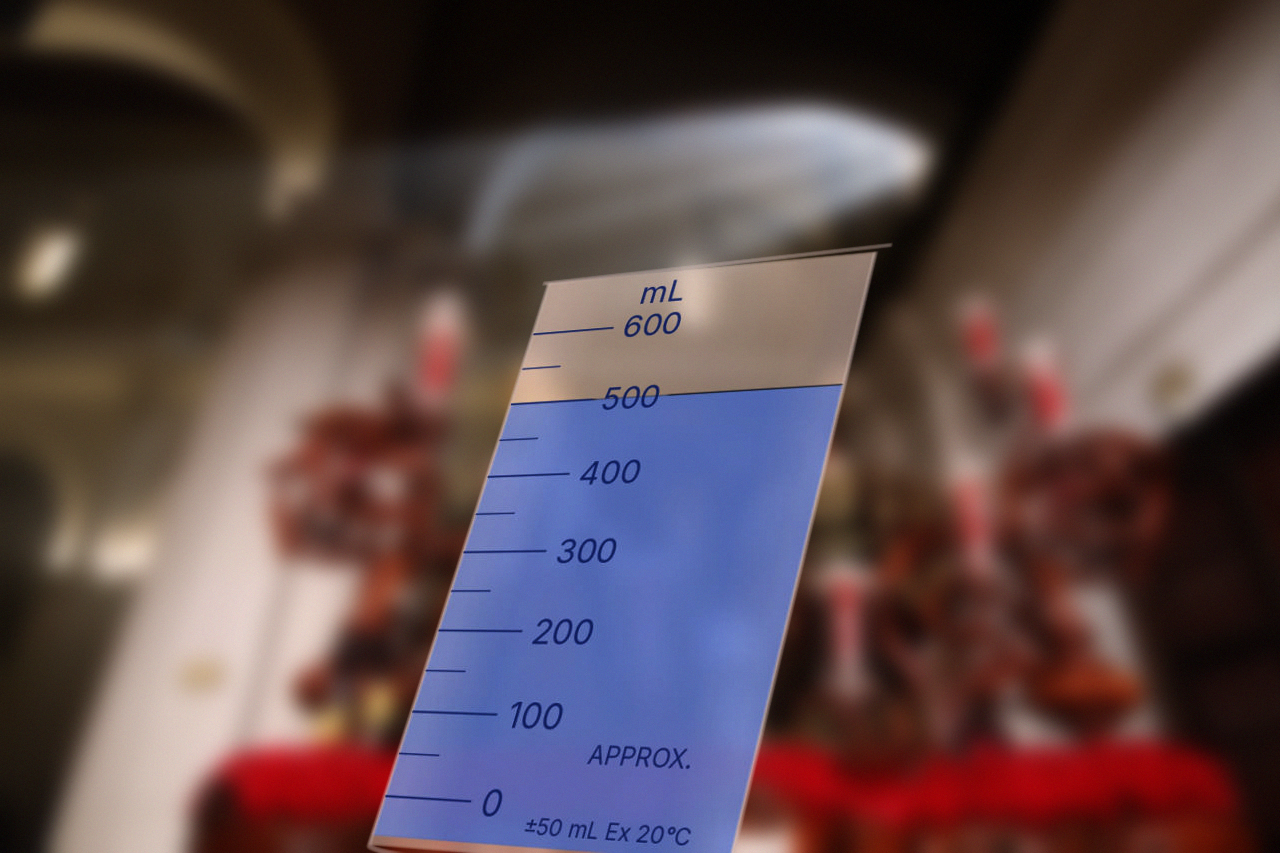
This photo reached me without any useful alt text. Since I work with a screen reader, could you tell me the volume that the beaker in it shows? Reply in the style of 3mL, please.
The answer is 500mL
